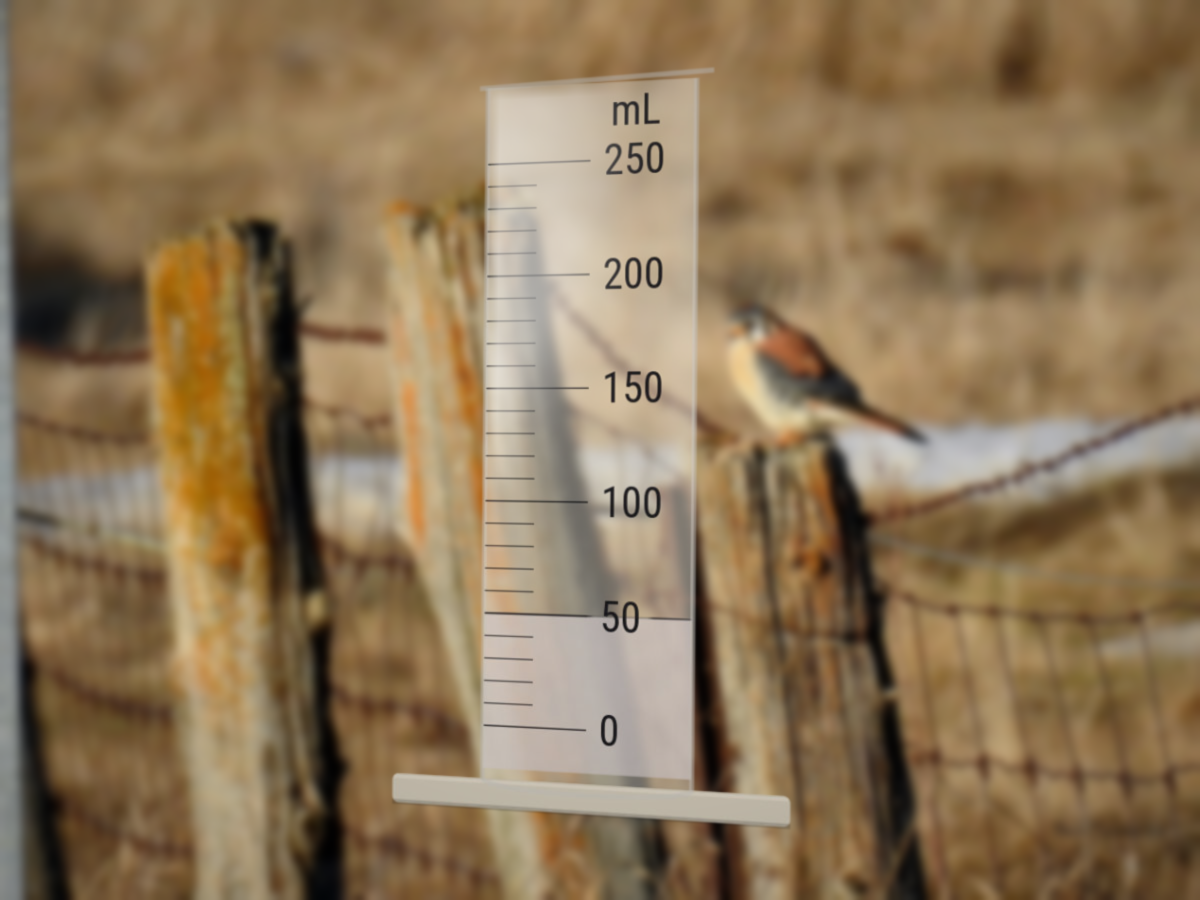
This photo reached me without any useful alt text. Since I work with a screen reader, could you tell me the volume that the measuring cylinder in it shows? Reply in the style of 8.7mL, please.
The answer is 50mL
